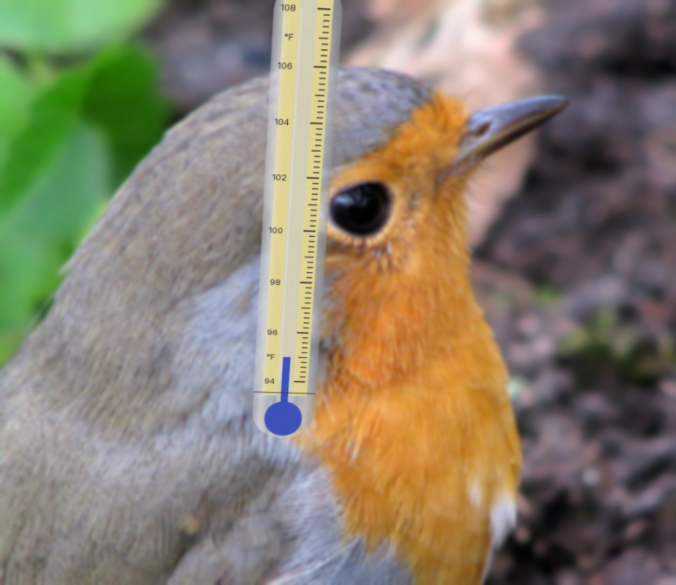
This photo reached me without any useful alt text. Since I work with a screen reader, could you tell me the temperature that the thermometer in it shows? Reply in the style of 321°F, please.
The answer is 95°F
